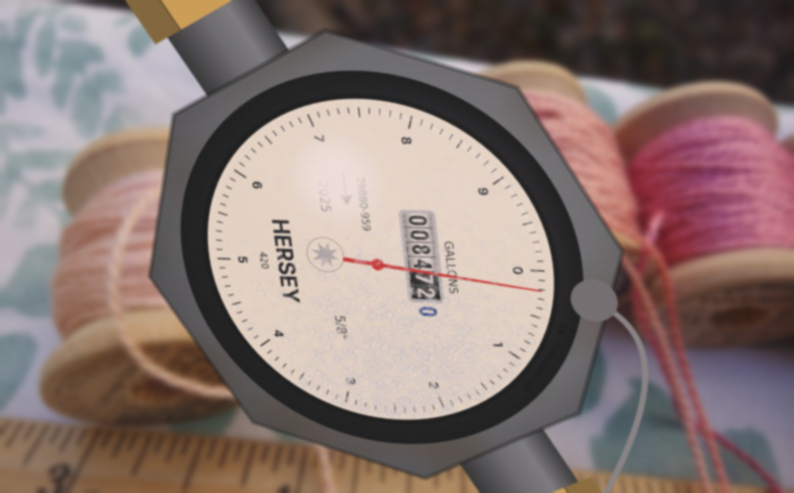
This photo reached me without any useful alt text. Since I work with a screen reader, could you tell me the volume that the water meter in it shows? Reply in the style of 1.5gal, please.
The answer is 84720.2gal
